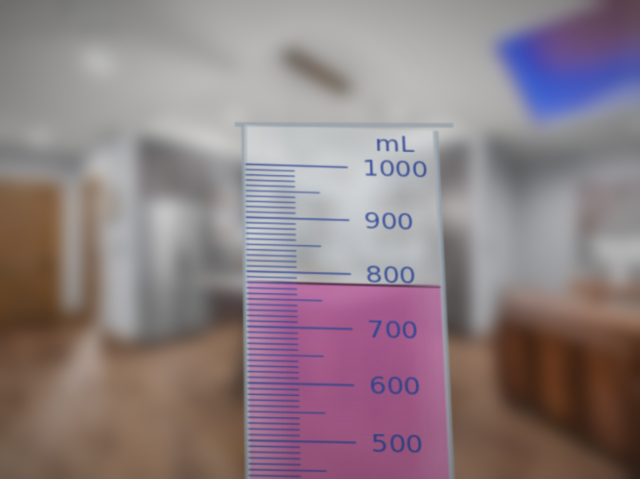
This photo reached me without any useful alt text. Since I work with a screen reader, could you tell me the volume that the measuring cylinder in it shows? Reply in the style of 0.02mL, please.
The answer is 780mL
